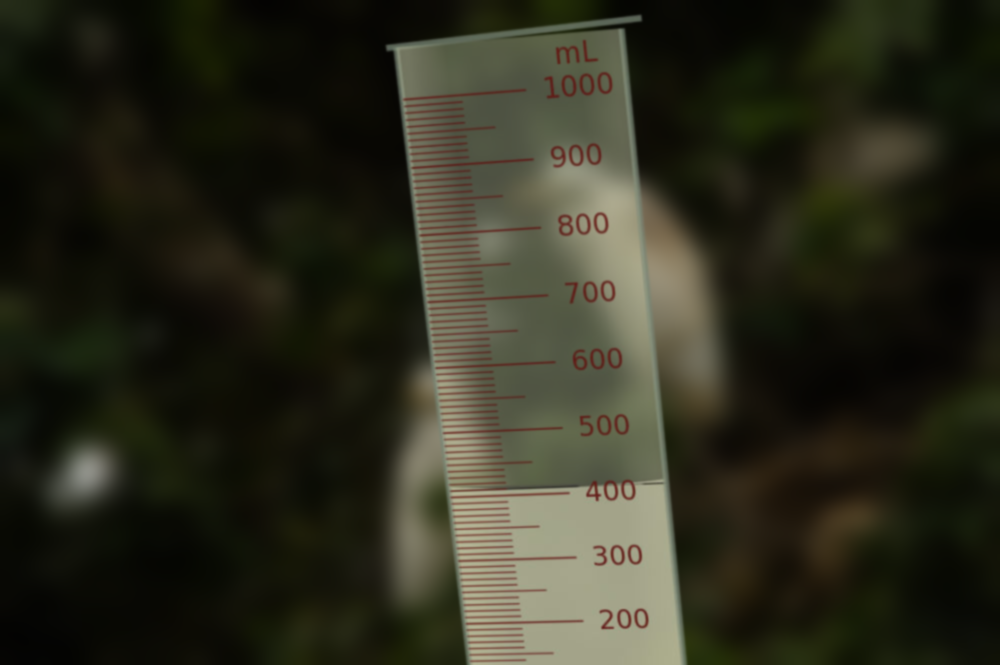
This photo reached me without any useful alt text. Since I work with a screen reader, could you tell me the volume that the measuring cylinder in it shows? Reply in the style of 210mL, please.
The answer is 410mL
